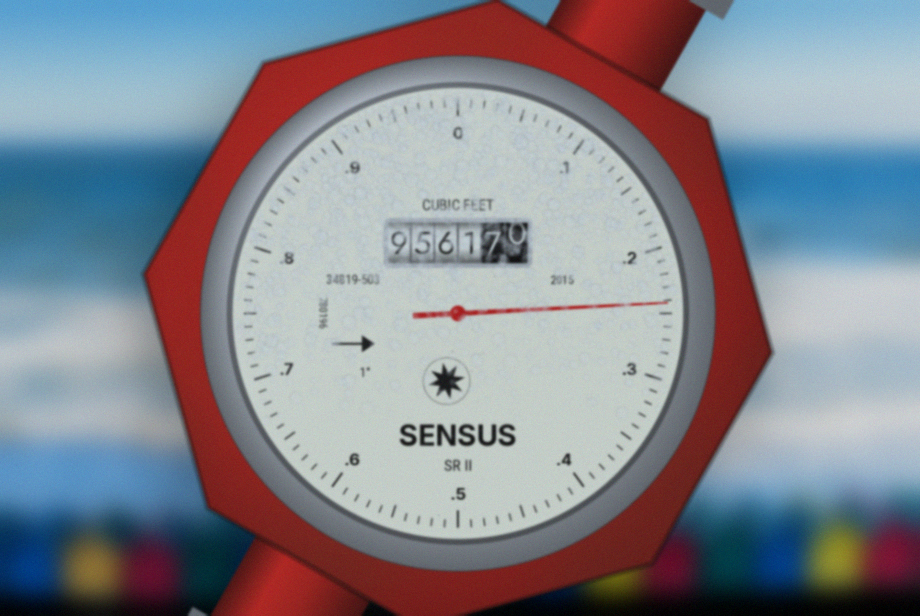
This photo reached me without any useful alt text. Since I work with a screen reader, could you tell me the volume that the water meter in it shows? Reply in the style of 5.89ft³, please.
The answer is 956170.24ft³
